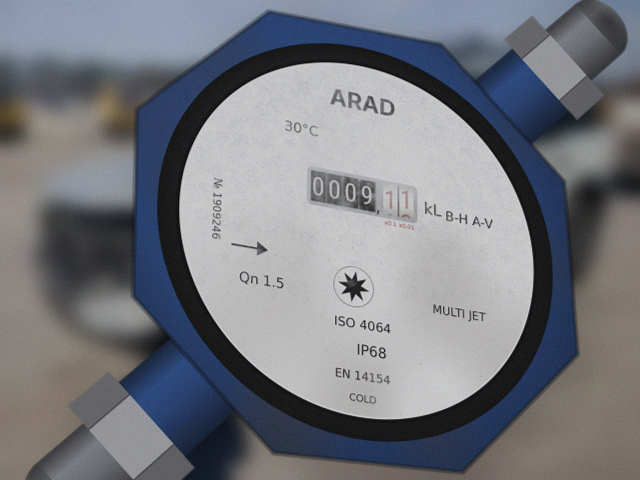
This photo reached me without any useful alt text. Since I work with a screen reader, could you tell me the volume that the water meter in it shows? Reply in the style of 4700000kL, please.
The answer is 9.11kL
